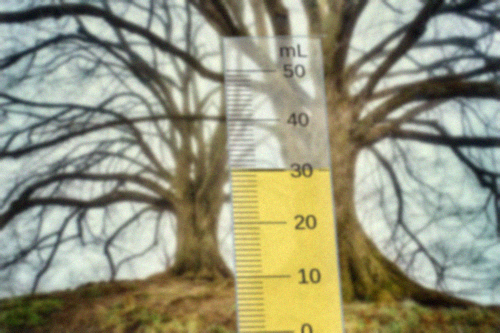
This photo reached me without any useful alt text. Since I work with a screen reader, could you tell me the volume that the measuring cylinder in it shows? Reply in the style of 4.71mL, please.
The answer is 30mL
